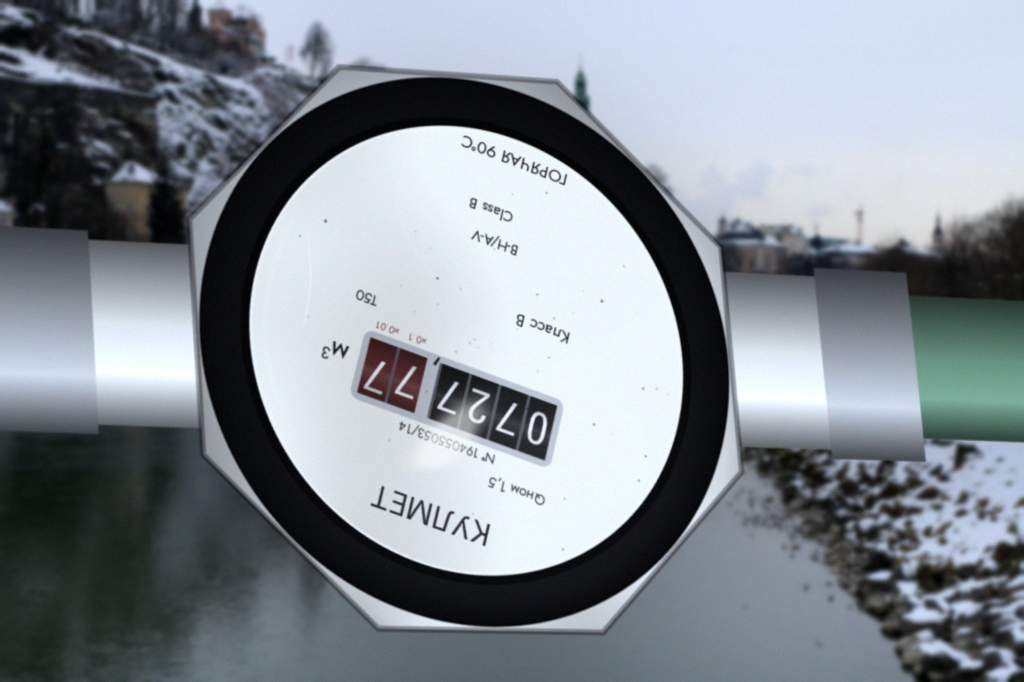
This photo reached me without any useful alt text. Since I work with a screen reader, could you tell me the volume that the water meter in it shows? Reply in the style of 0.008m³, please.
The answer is 727.77m³
